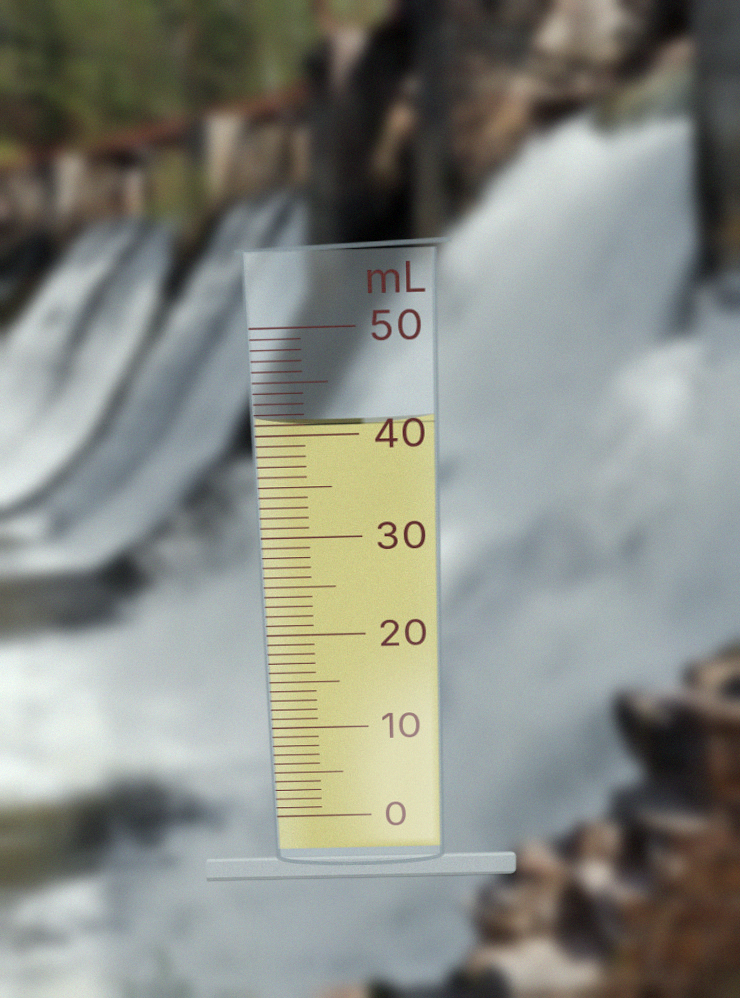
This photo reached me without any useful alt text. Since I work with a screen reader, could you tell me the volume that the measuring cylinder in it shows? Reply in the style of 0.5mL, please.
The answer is 41mL
